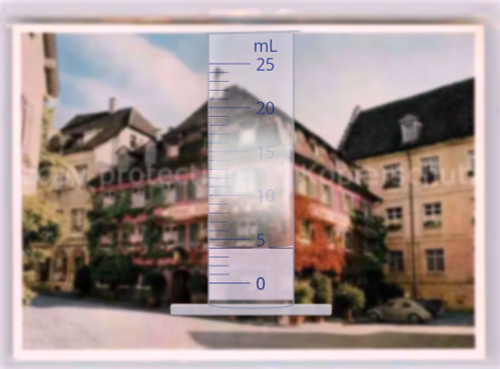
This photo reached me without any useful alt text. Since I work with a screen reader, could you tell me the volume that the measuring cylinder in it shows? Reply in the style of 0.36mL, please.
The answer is 4mL
